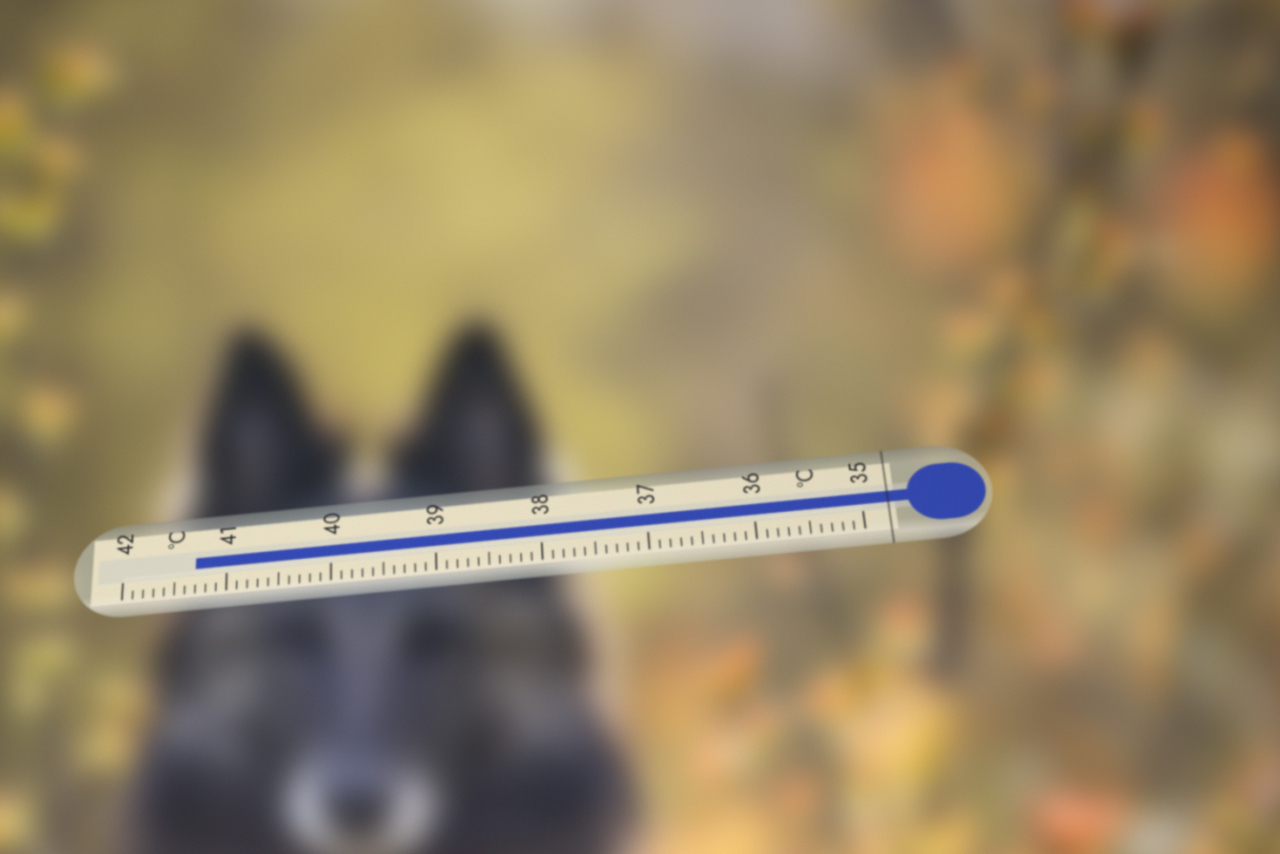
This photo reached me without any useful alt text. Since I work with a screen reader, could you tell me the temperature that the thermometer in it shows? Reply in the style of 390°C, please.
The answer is 41.3°C
